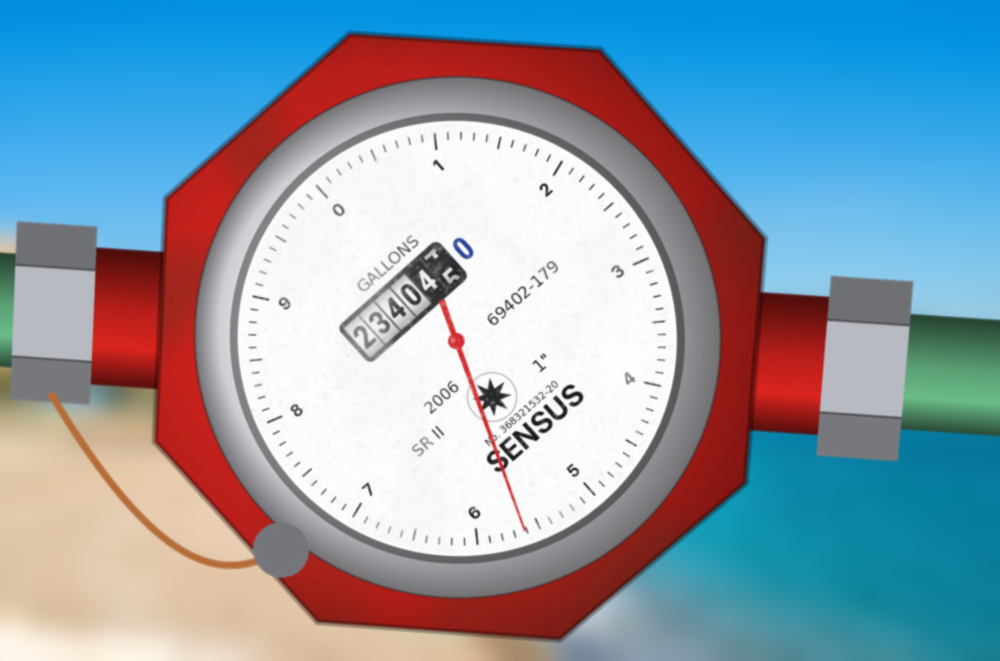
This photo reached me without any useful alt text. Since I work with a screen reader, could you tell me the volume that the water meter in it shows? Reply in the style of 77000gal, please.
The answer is 2340445.6gal
